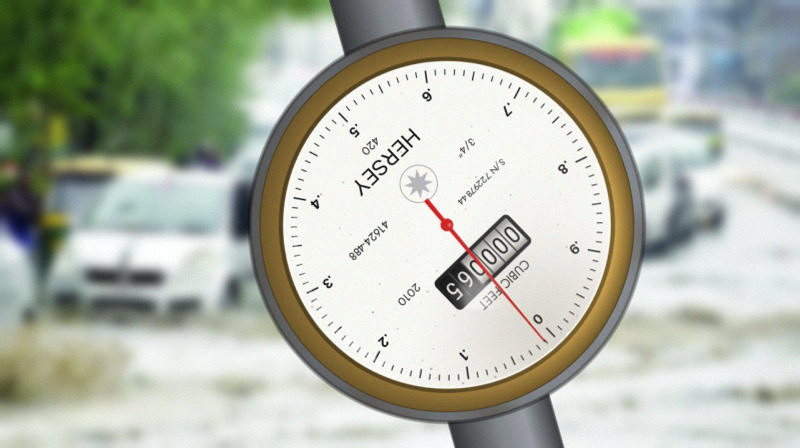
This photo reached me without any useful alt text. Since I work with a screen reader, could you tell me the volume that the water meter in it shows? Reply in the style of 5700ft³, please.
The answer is 65.01ft³
